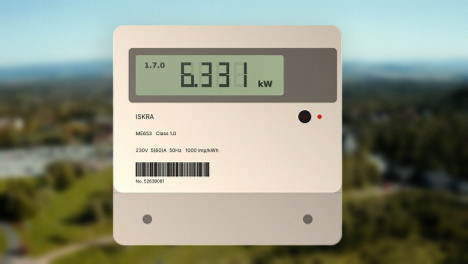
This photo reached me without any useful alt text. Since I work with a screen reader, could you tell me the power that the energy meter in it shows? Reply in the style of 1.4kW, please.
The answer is 6.331kW
